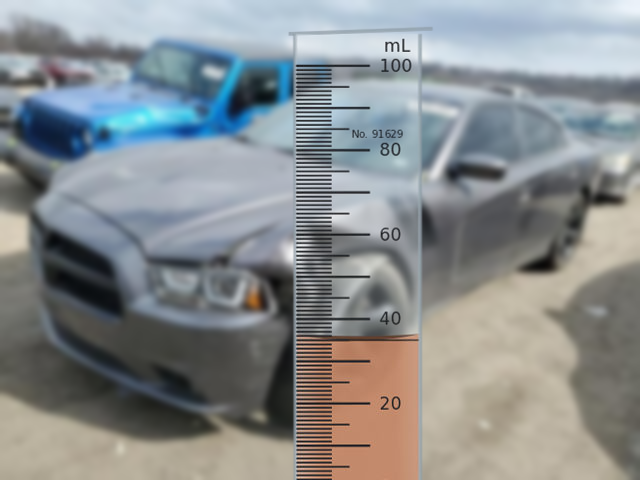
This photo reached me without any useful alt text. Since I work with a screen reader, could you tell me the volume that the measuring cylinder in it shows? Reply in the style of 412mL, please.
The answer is 35mL
